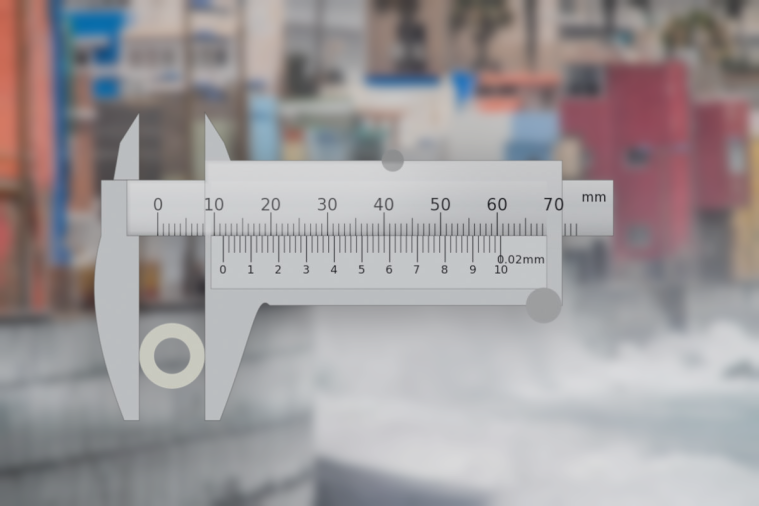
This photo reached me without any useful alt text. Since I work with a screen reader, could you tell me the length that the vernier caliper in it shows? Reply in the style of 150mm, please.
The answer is 11.6mm
